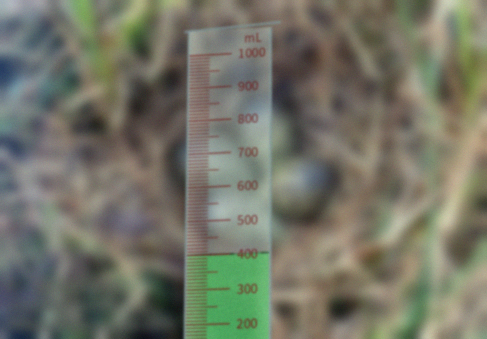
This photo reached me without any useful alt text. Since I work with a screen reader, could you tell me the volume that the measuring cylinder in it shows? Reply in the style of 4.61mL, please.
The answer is 400mL
